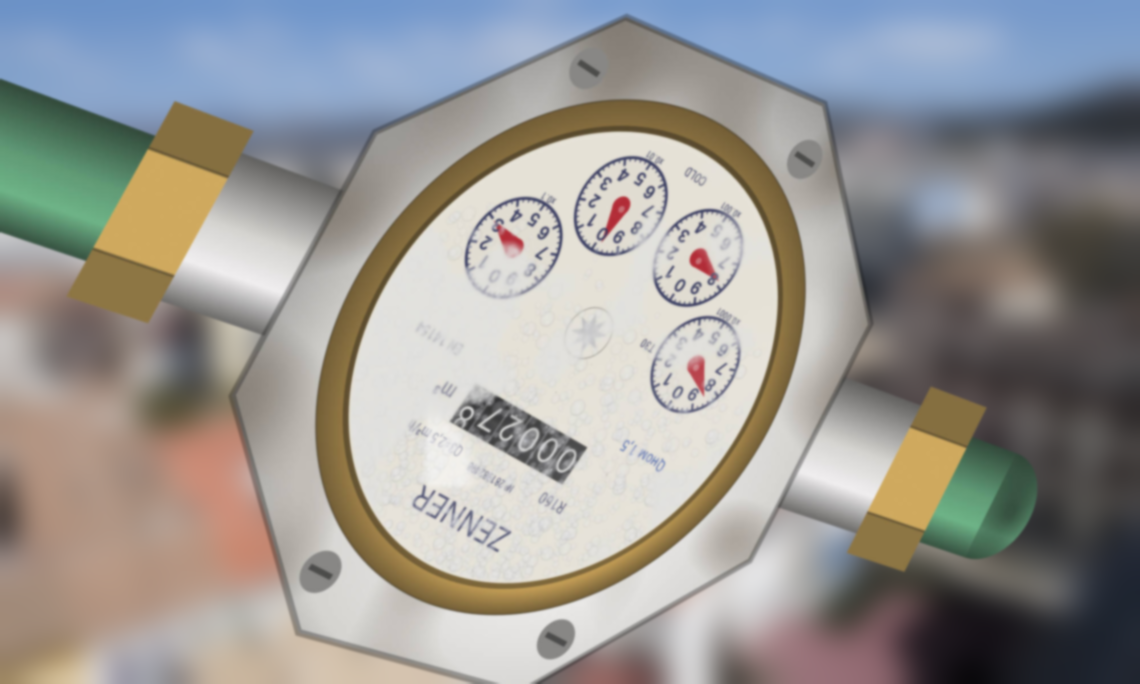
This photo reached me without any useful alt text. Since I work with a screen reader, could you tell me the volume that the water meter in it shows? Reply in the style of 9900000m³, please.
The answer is 278.2978m³
